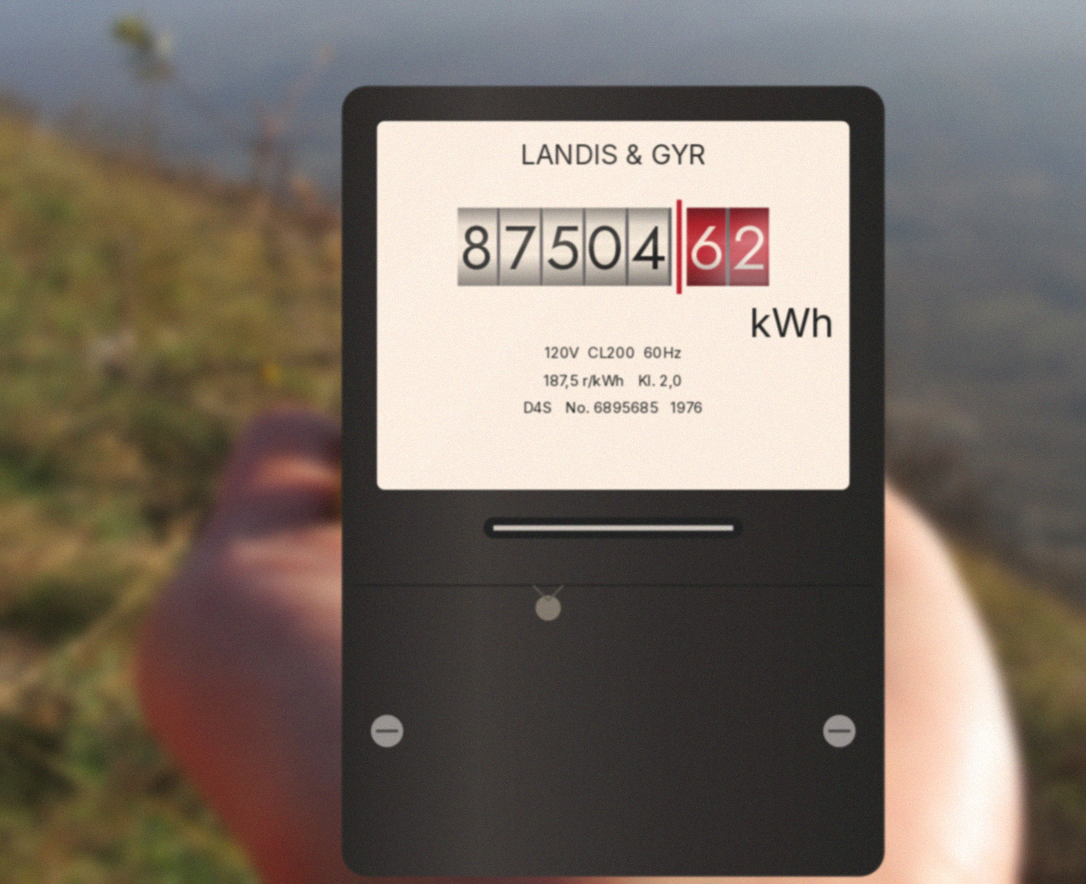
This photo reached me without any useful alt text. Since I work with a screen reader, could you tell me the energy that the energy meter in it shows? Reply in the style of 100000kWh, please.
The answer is 87504.62kWh
